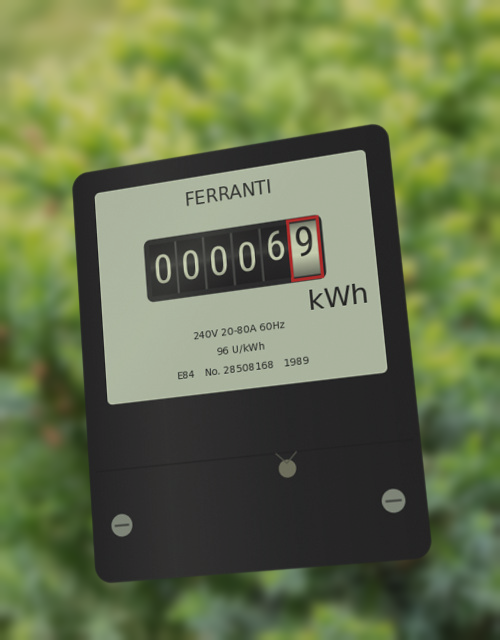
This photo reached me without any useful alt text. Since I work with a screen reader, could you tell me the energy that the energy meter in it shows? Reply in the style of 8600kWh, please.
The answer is 6.9kWh
